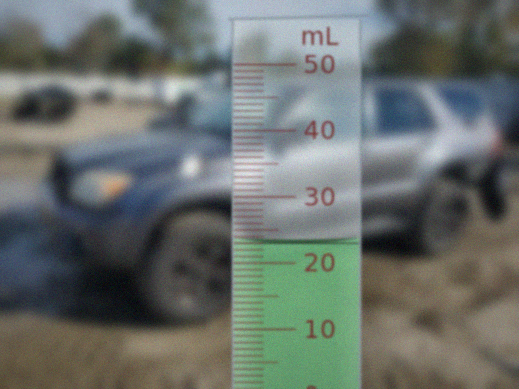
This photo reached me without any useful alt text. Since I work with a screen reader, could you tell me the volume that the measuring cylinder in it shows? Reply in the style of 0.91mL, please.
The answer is 23mL
